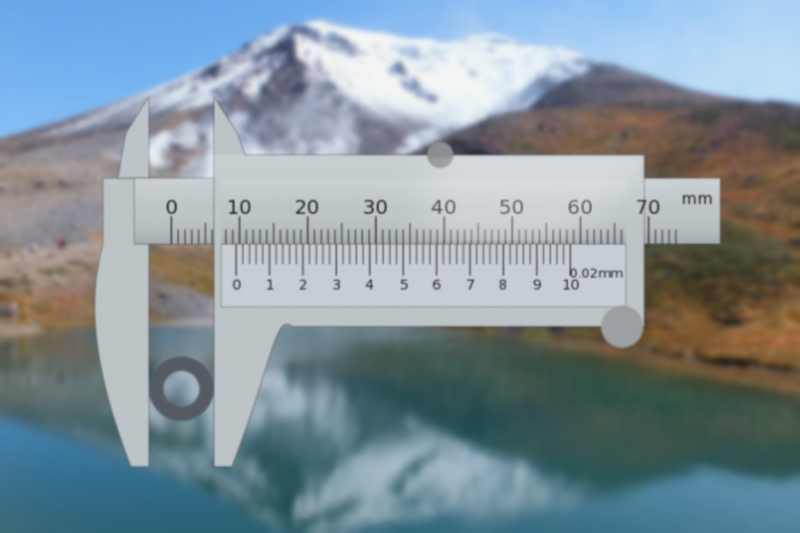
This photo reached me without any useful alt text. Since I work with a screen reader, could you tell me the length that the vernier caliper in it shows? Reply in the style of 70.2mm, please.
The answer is 9.5mm
